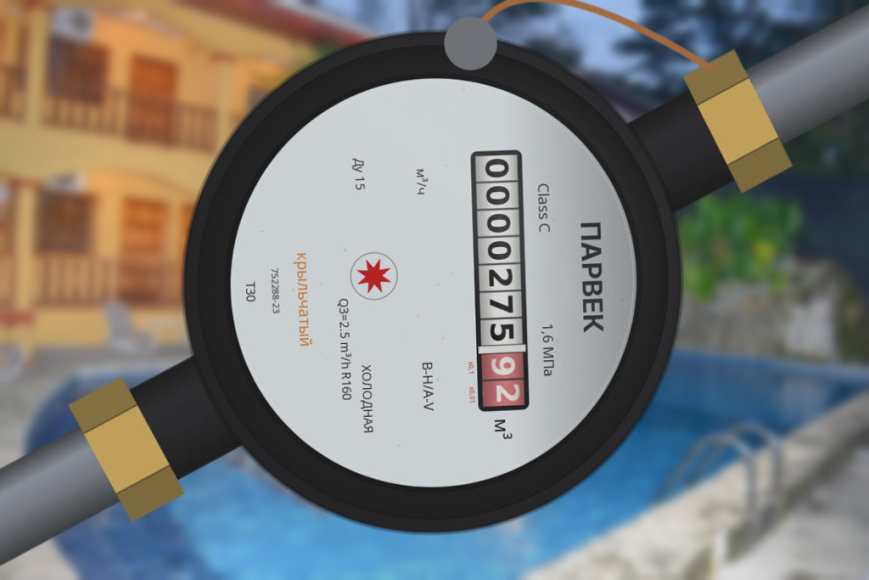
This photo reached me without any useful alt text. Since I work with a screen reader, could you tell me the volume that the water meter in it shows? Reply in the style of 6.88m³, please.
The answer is 275.92m³
